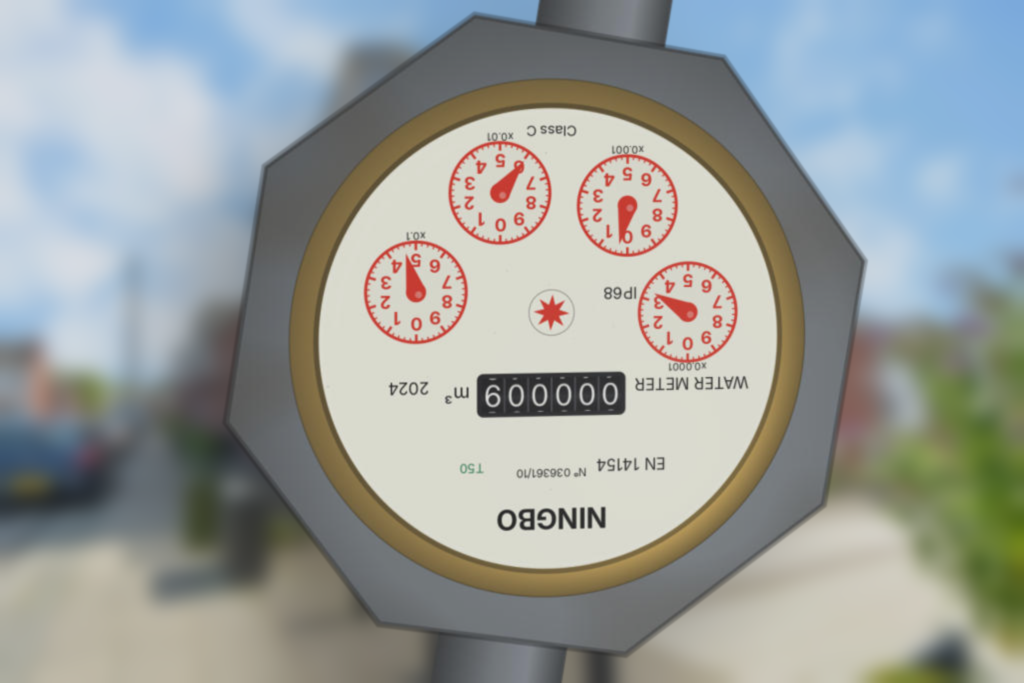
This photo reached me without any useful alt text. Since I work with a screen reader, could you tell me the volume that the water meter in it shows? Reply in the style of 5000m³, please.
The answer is 9.4603m³
